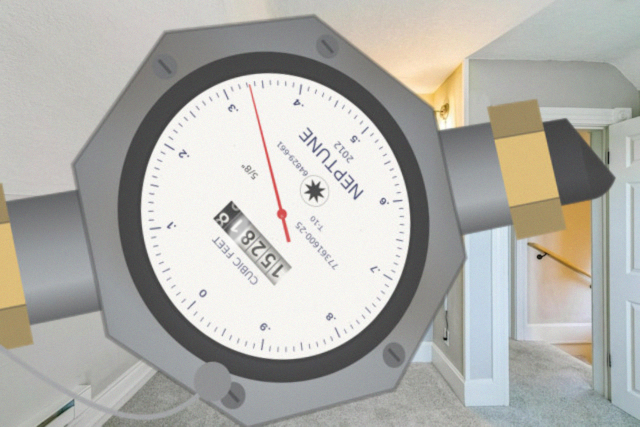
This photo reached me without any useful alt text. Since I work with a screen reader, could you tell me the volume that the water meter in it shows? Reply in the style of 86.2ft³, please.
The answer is 152818.33ft³
